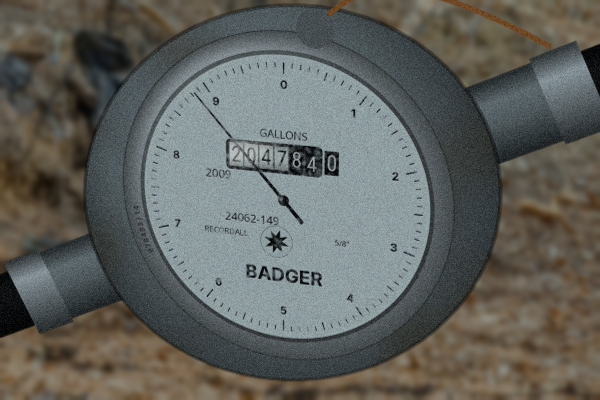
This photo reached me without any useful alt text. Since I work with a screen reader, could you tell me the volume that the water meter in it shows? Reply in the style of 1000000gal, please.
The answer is 2047838.8gal
